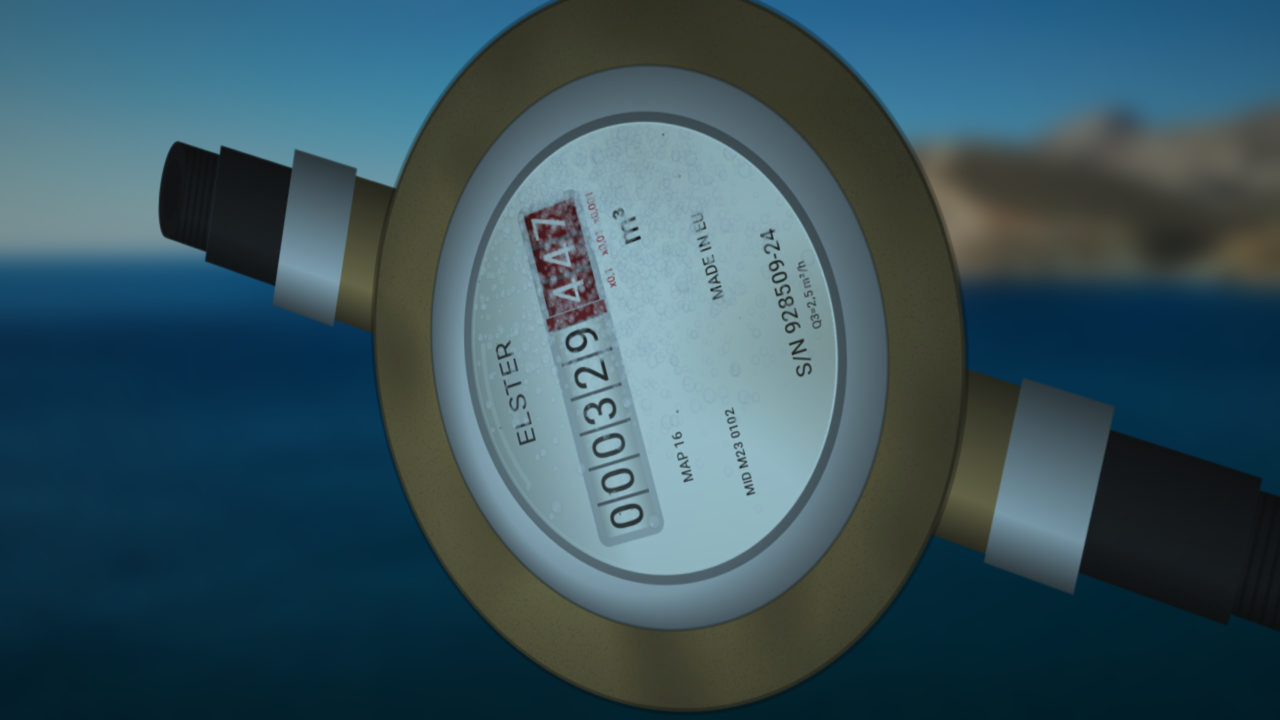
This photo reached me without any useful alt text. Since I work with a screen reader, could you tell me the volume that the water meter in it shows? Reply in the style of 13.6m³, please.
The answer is 329.447m³
